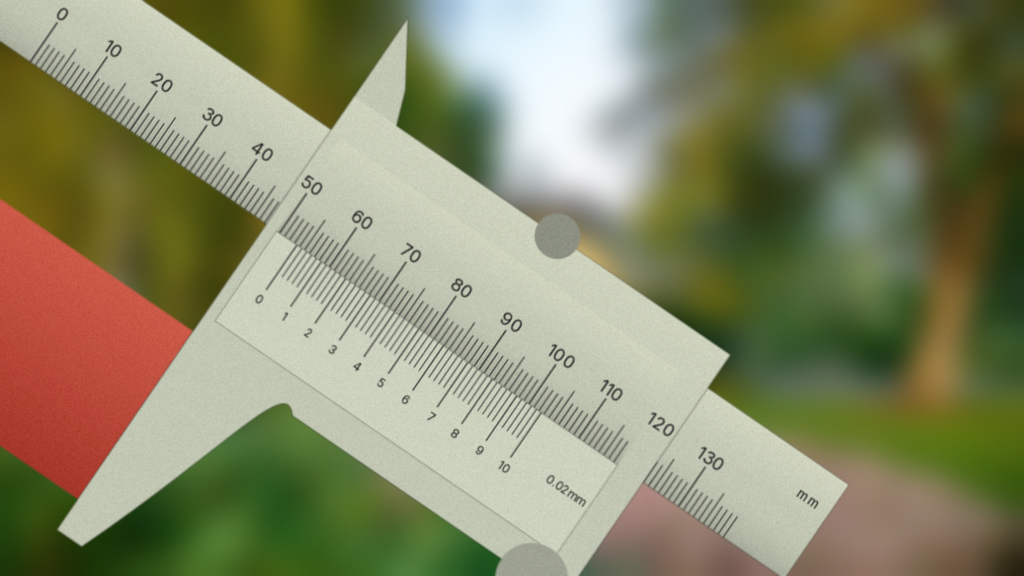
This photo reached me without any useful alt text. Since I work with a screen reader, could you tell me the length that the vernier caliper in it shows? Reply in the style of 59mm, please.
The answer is 53.5mm
